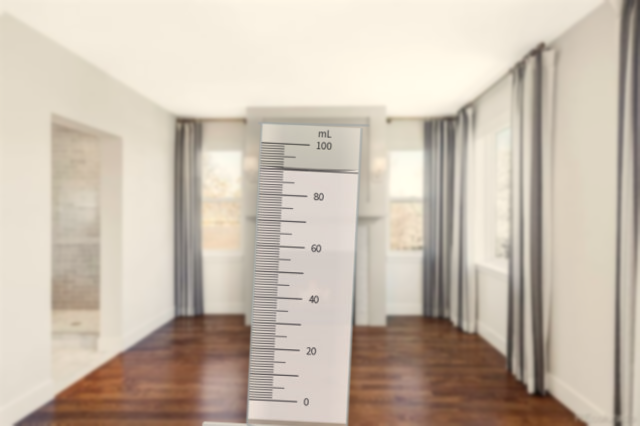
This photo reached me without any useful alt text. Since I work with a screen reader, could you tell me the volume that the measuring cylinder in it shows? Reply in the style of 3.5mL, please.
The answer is 90mL
